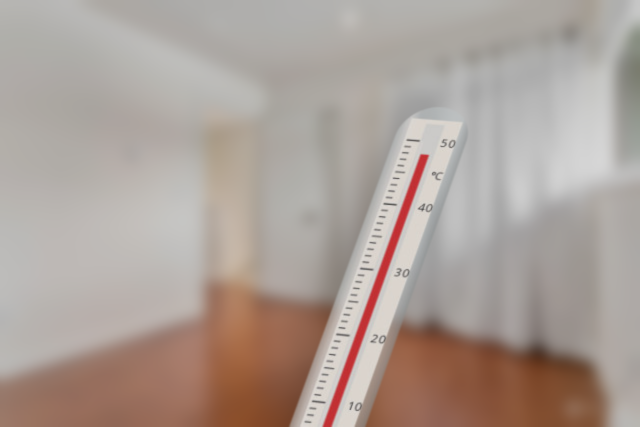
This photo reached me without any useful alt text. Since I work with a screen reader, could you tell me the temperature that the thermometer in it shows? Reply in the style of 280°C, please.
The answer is 48°C
